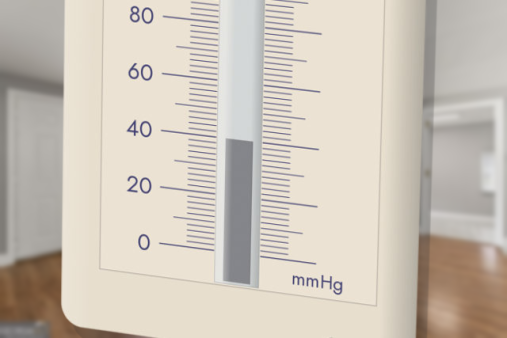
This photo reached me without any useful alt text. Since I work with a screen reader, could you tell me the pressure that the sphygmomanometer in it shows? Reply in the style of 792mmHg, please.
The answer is 40mmHg
